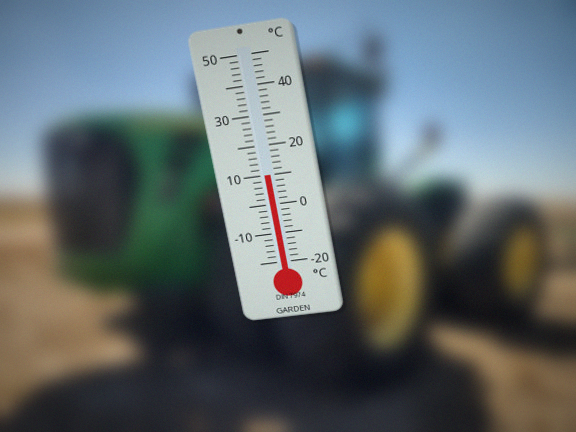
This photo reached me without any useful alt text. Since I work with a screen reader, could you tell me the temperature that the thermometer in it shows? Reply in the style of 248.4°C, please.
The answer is 10°C
